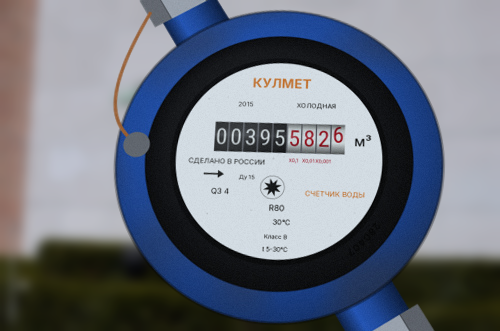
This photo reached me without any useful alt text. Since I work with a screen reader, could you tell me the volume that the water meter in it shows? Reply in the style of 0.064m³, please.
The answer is 395.5826m³
